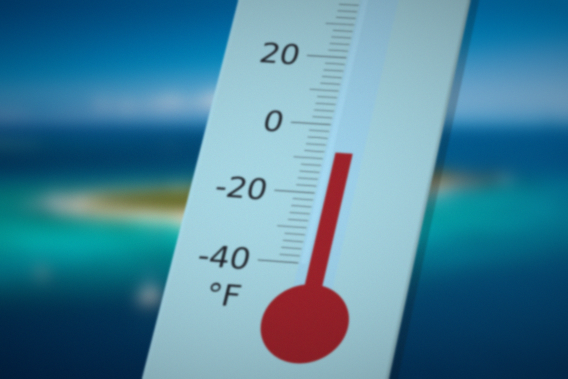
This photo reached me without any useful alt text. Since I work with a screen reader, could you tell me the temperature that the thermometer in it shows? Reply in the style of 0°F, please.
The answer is -8°F
